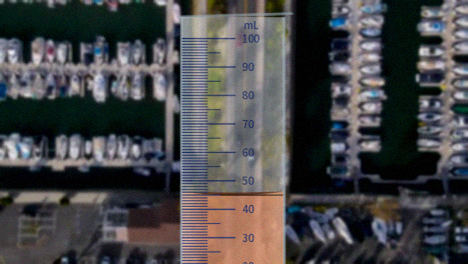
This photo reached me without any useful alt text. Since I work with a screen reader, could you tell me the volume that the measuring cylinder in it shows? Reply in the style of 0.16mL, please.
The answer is 45mL
